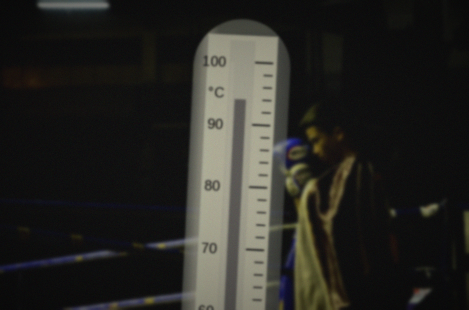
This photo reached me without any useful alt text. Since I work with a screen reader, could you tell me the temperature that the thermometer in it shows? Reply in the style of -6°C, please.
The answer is 94°C
